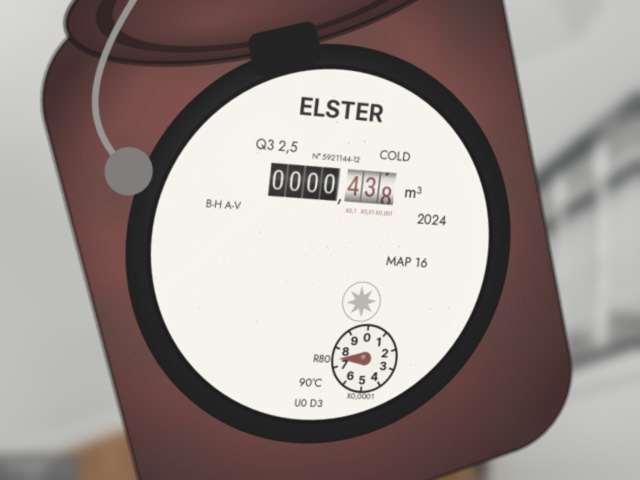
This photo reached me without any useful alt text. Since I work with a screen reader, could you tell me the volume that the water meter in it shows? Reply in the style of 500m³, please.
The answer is 0.4377m³
